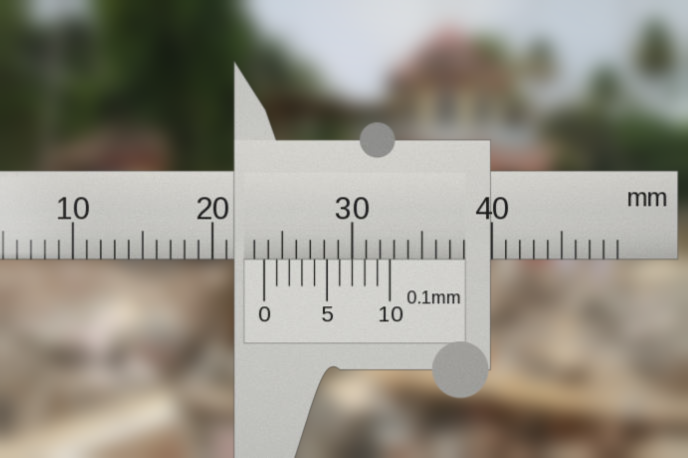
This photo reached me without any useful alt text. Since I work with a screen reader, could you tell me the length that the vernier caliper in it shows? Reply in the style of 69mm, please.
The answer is 23.7mm
